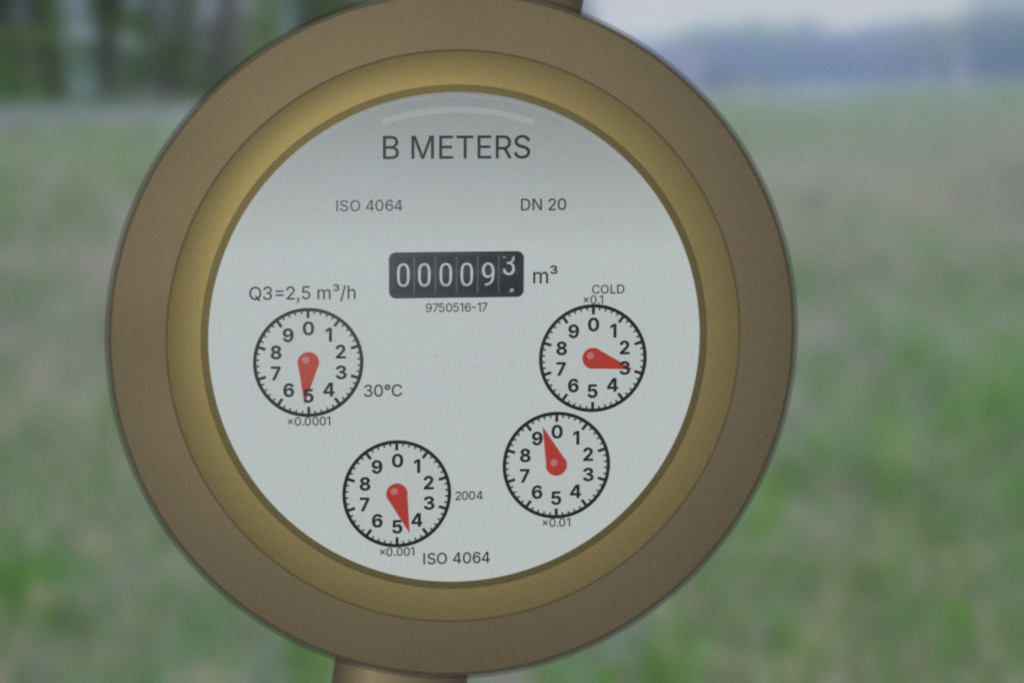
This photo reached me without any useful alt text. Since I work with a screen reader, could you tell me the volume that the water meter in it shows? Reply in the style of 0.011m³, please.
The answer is 93.2945m³
